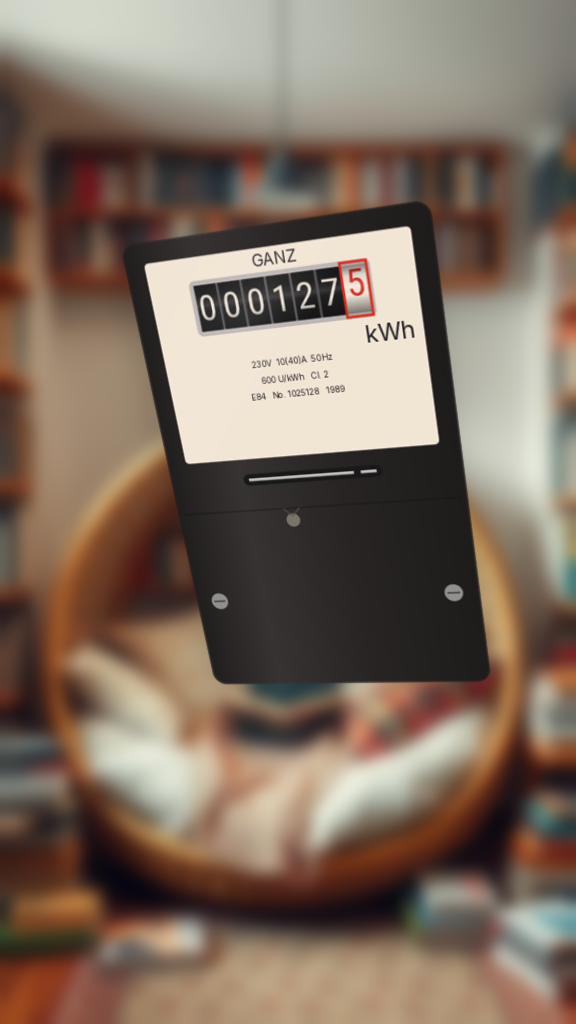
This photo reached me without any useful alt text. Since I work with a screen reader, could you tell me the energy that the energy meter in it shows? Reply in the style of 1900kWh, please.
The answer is 127.5kWh
